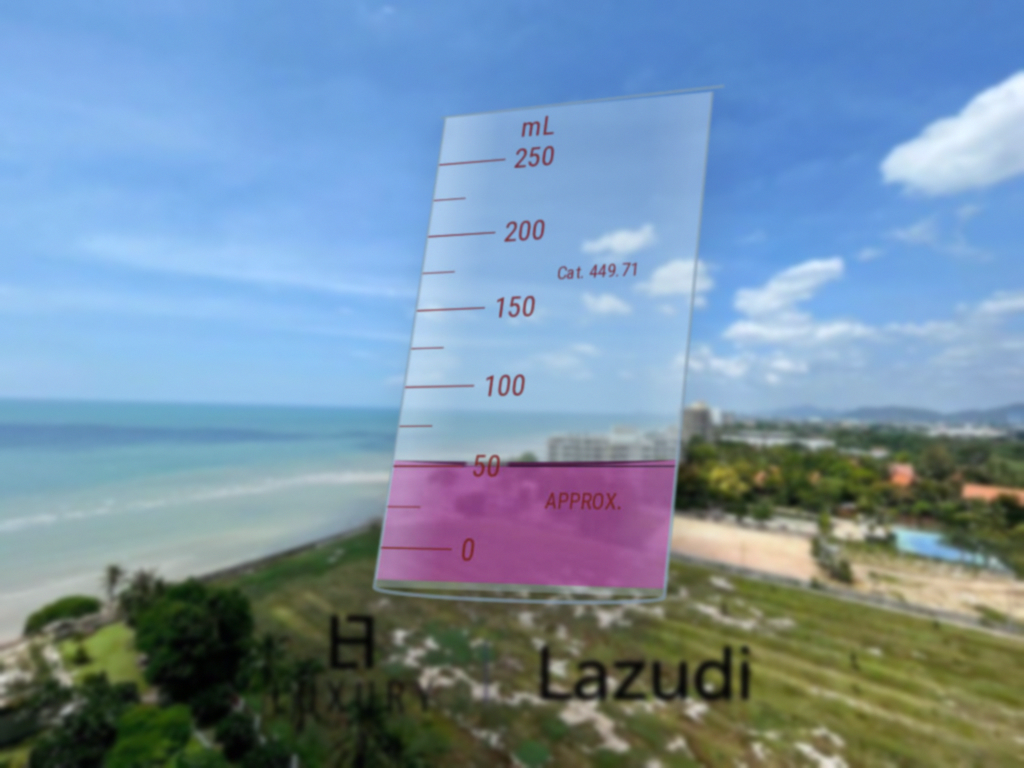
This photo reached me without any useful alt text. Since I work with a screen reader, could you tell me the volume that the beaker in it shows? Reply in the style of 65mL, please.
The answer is 50mL
